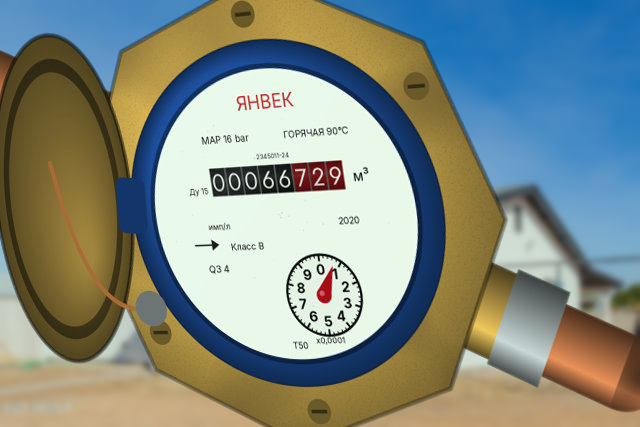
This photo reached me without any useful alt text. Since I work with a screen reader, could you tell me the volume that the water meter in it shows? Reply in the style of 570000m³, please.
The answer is 66.7290m³
